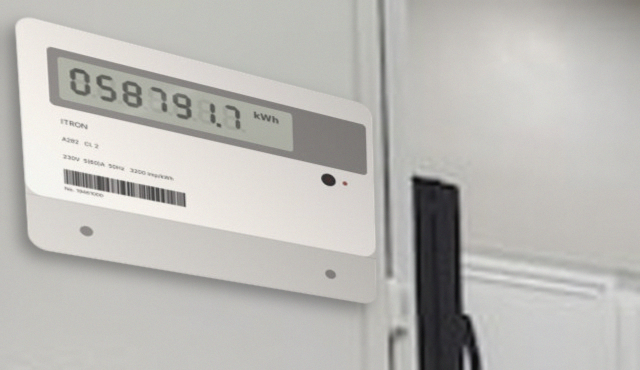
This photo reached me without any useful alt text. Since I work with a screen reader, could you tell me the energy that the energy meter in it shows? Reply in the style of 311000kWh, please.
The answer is 58791.7kWh
